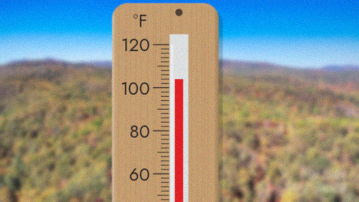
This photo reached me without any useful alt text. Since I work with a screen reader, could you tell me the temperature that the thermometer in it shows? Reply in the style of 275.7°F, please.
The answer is 104°F
